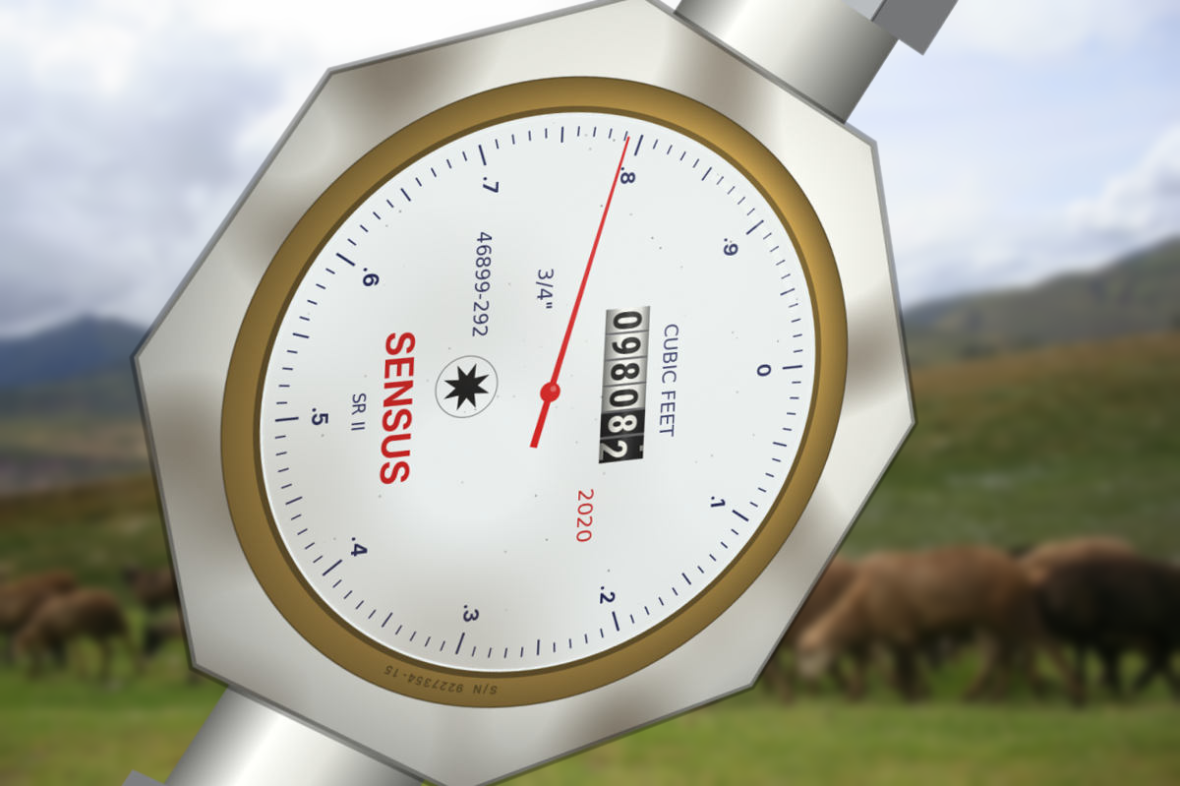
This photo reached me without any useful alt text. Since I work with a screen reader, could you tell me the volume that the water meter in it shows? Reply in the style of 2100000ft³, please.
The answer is 98081.79ft³
